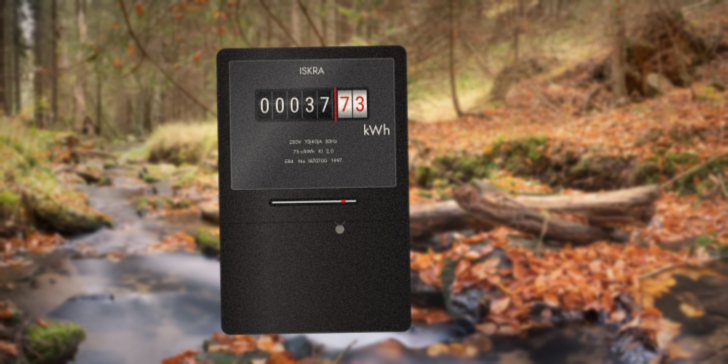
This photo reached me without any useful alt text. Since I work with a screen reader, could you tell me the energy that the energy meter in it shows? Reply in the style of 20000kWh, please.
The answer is 37.73kWh
